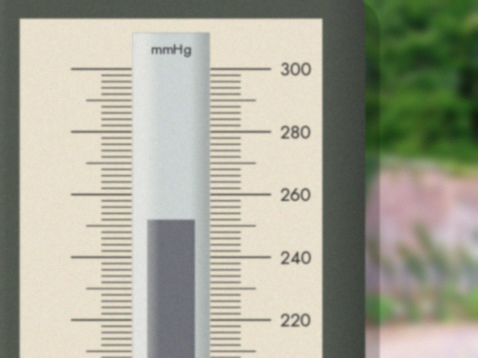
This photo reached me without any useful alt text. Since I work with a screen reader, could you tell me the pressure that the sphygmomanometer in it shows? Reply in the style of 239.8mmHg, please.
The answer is 252mmHg
